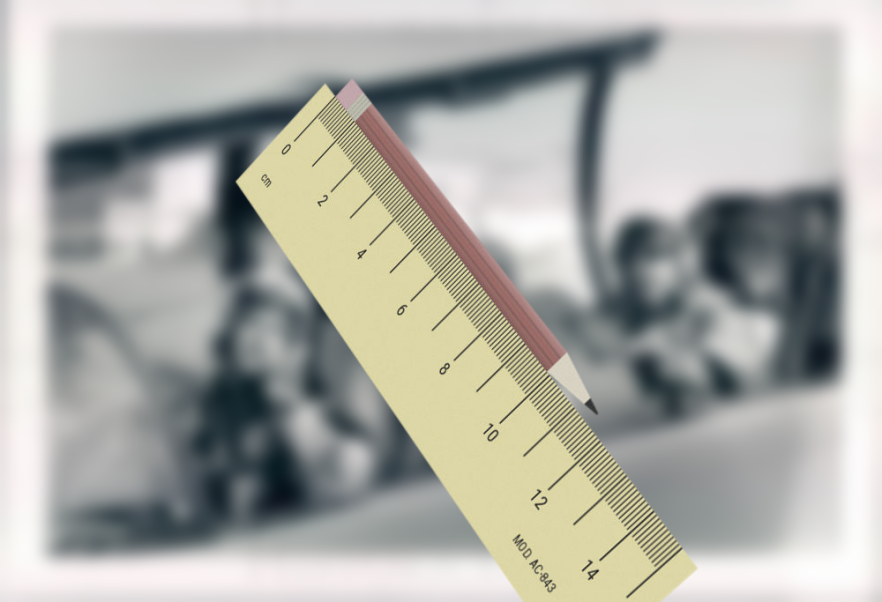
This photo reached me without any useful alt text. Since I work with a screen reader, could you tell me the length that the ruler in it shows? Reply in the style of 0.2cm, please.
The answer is 11.5cm
